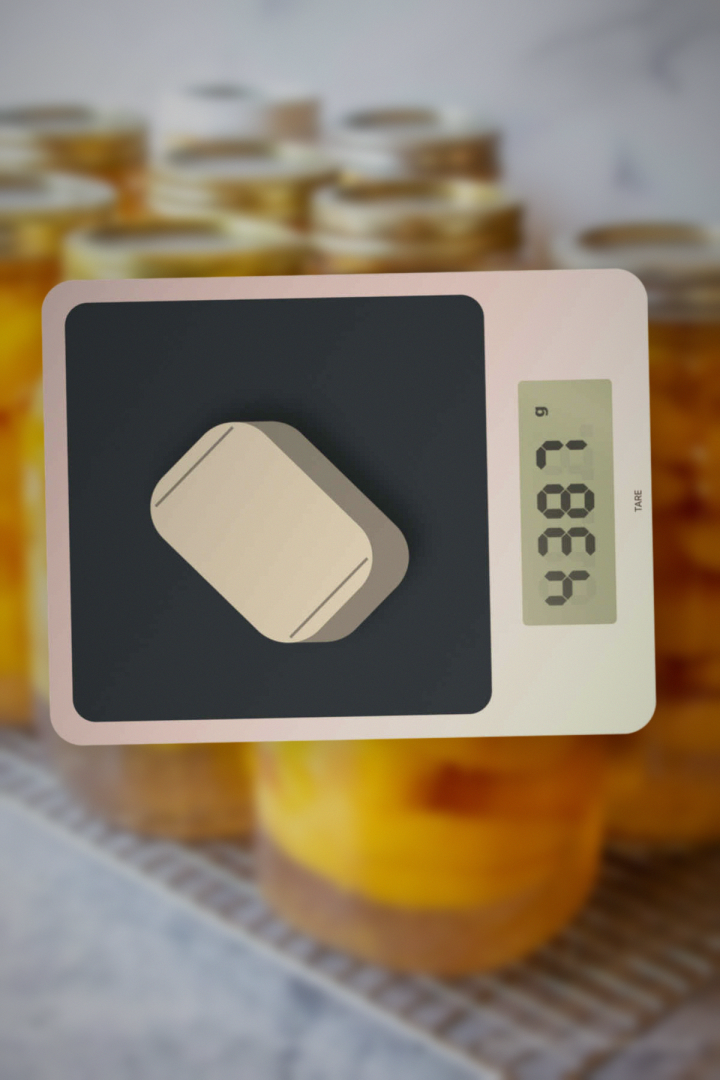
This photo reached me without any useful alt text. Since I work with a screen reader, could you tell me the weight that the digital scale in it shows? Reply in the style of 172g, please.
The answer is 4387g
